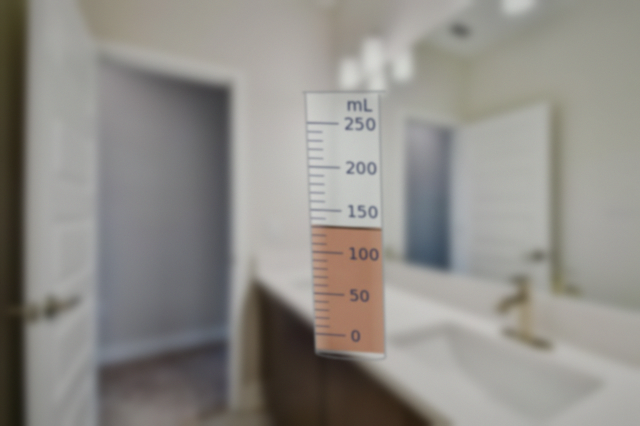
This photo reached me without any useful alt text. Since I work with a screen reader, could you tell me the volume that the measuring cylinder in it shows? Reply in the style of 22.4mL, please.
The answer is 130mL
